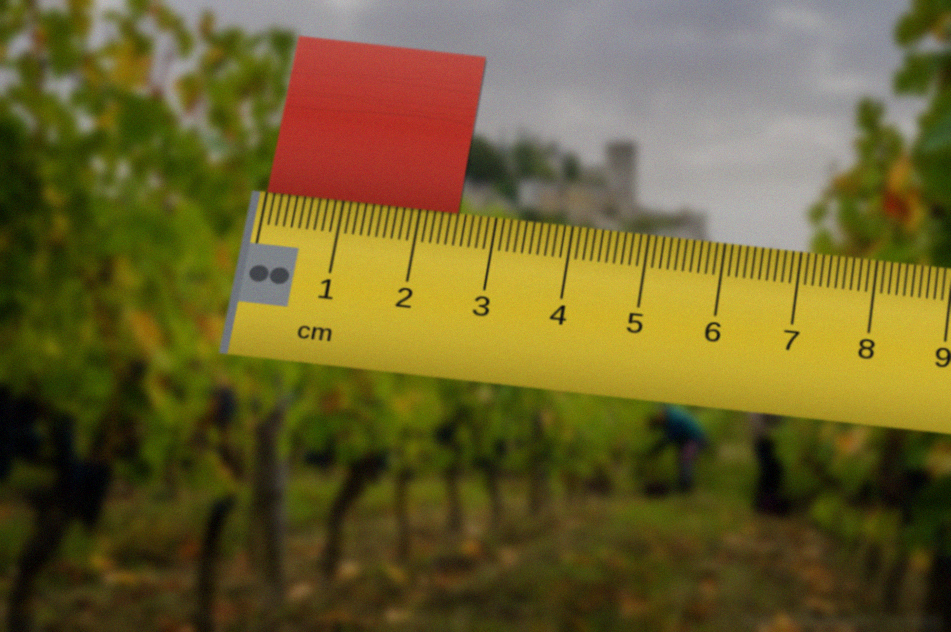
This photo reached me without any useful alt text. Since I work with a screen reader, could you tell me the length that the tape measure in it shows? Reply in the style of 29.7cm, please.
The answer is 2.5cm
